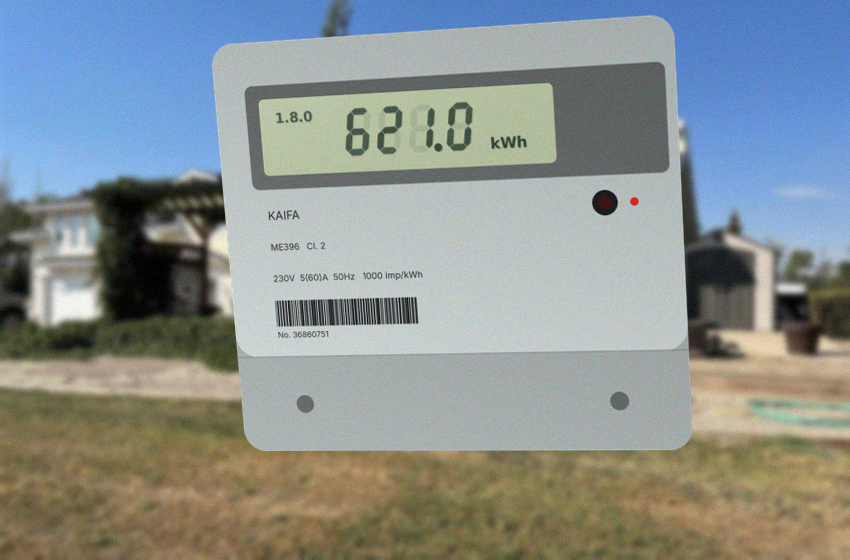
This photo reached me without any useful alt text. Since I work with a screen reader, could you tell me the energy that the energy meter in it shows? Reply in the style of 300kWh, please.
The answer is 621.0kWh
